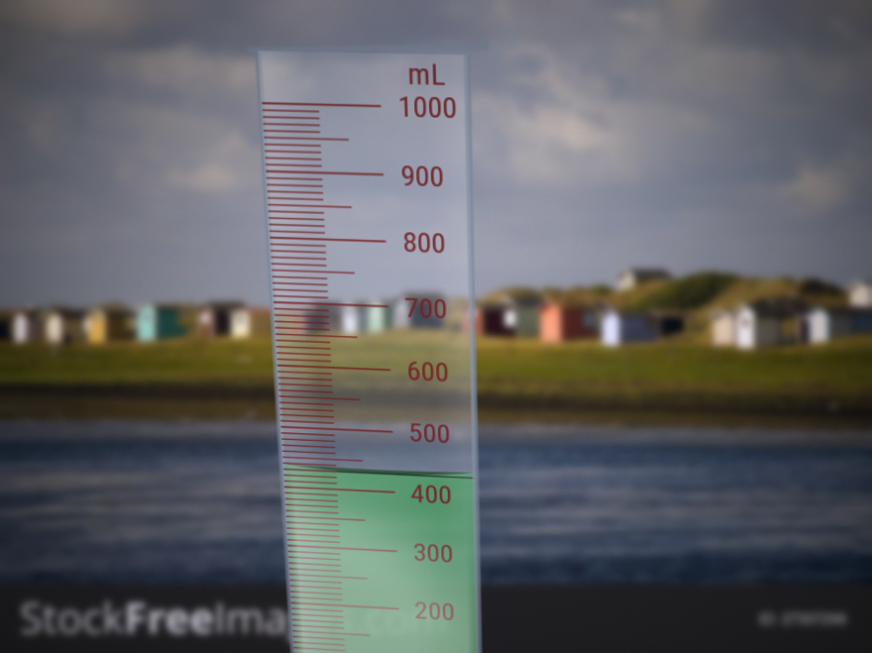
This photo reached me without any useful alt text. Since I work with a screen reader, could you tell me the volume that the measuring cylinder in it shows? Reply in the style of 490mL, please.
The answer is 430mL
